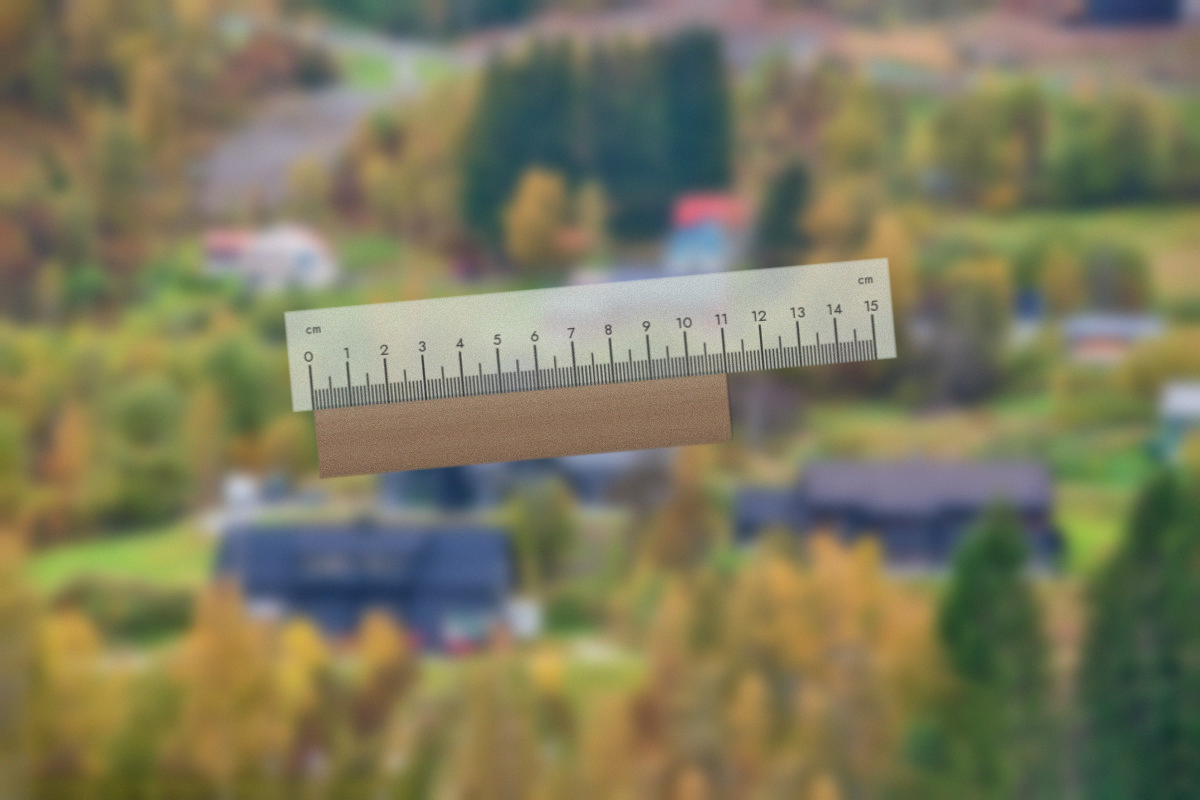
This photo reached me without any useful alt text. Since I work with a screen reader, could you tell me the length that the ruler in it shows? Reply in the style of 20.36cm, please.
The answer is 11cm
